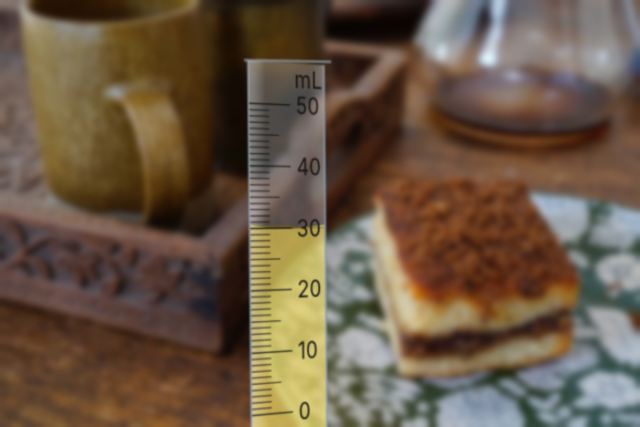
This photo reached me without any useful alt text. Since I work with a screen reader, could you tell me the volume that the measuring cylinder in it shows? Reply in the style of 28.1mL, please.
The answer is 30mL
